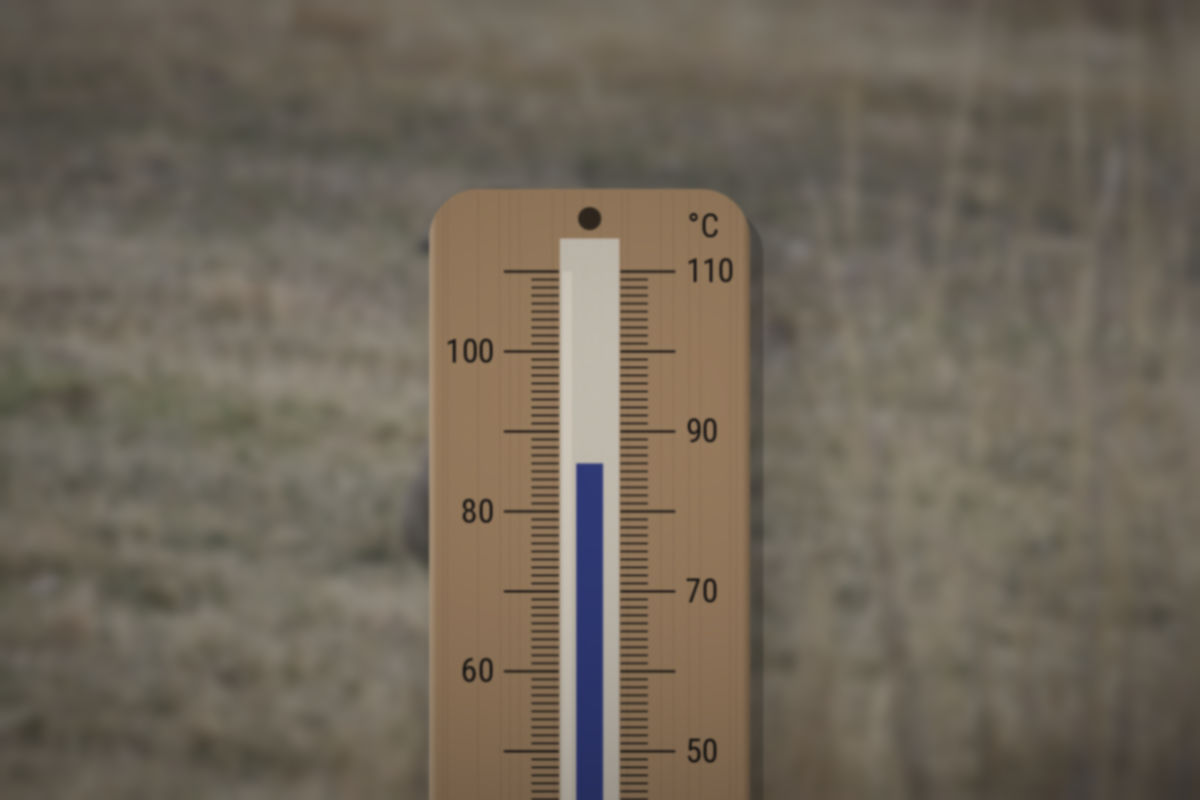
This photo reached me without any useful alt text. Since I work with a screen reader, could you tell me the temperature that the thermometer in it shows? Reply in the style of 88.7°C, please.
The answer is 86°C
